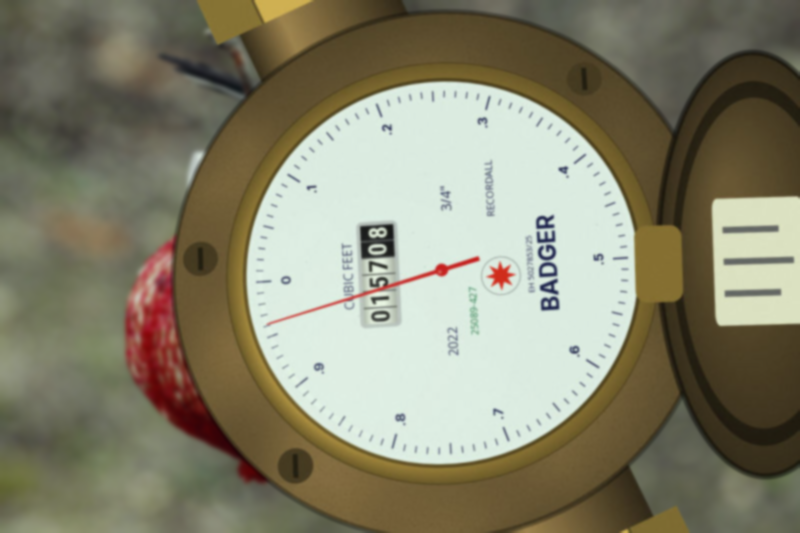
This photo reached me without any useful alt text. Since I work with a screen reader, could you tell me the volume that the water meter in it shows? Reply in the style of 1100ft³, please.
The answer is 15707.96ft³
